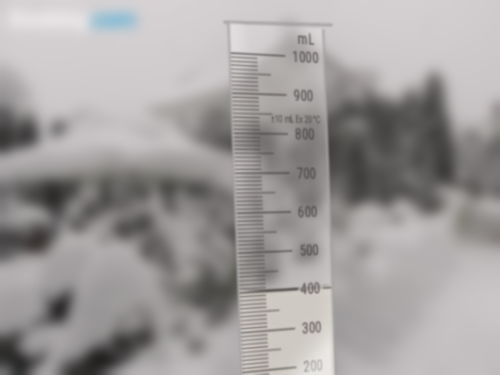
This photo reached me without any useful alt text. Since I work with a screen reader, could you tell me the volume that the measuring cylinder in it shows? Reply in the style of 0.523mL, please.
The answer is 400mL
